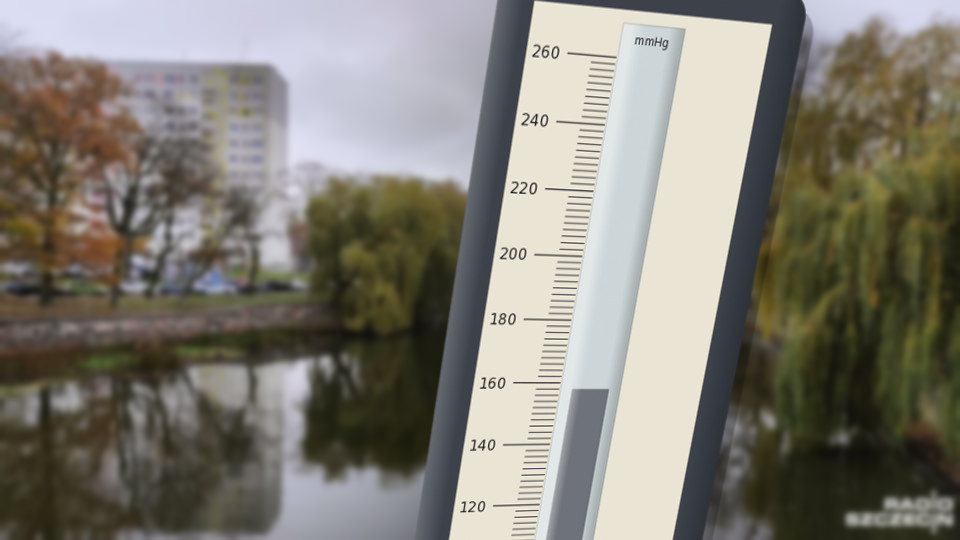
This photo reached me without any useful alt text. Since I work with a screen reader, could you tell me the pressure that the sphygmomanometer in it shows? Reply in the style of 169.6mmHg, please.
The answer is 158mmHg
